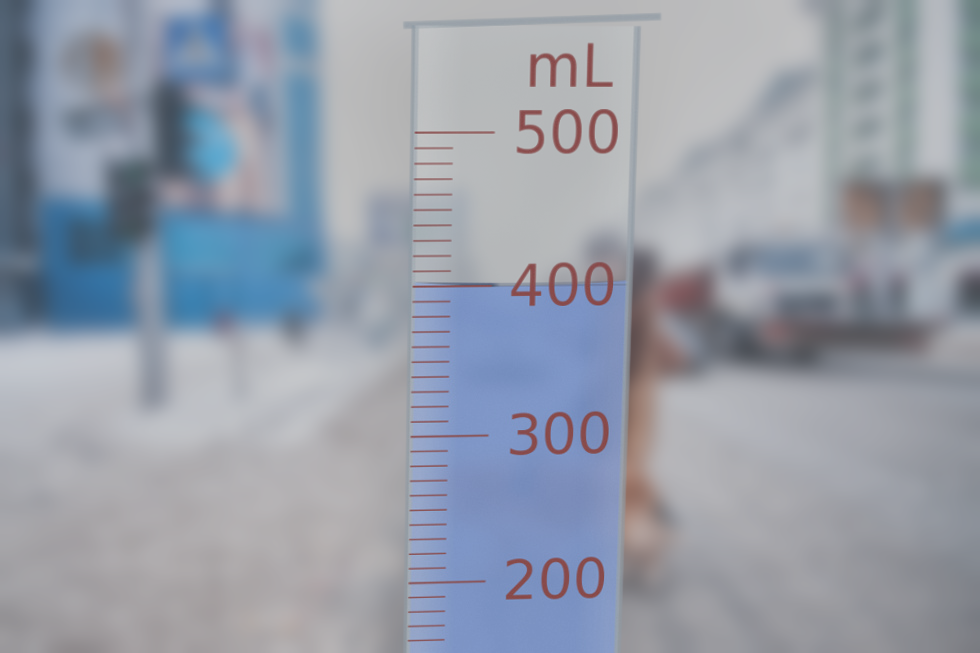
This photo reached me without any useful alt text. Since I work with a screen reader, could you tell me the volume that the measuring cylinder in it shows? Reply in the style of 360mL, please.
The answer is 400mL
